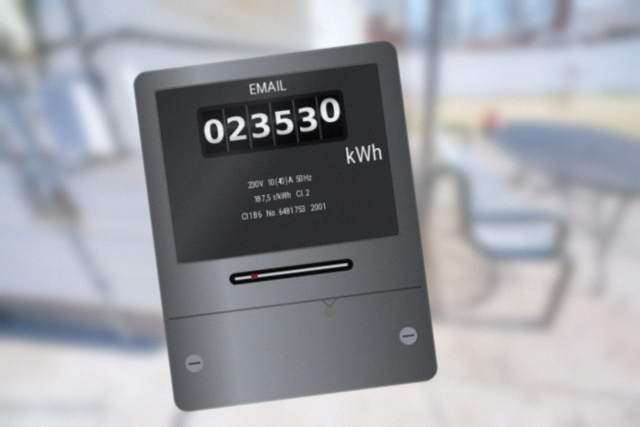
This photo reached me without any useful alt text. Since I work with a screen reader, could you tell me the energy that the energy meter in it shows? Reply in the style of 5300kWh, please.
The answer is 23530kWh
